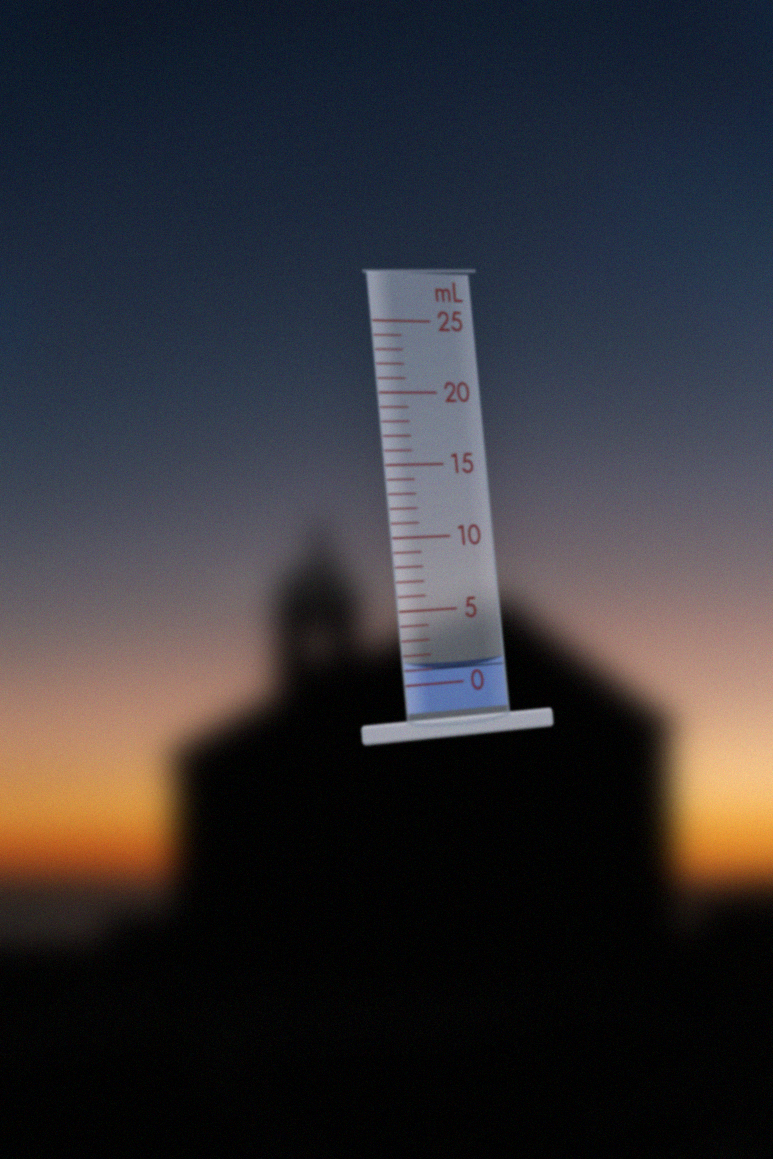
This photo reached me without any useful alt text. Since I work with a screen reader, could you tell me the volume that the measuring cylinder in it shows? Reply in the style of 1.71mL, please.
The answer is 1mL
